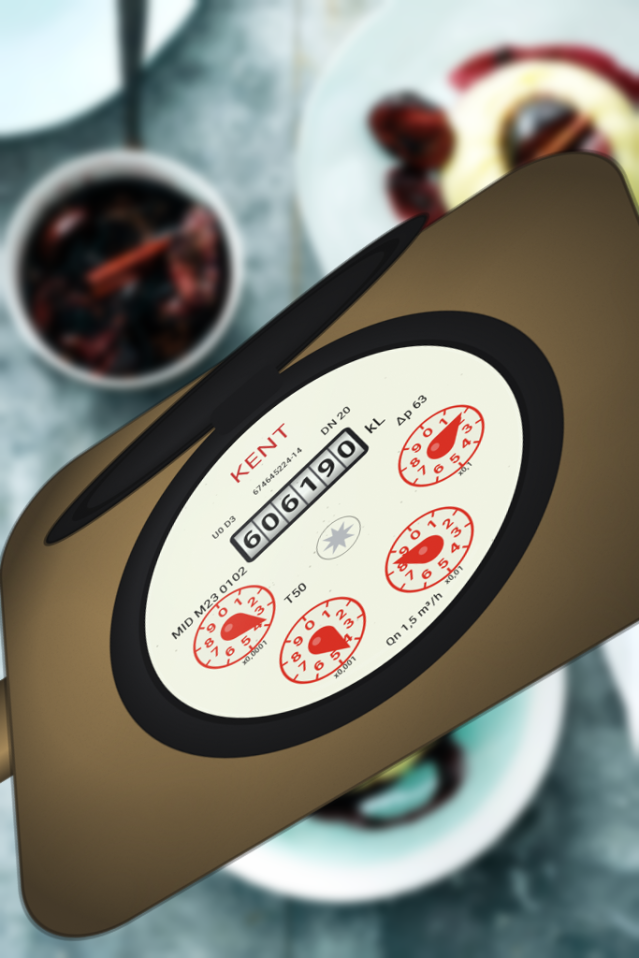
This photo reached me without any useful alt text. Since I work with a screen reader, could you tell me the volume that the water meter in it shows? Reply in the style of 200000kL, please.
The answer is 606190.1843kL
